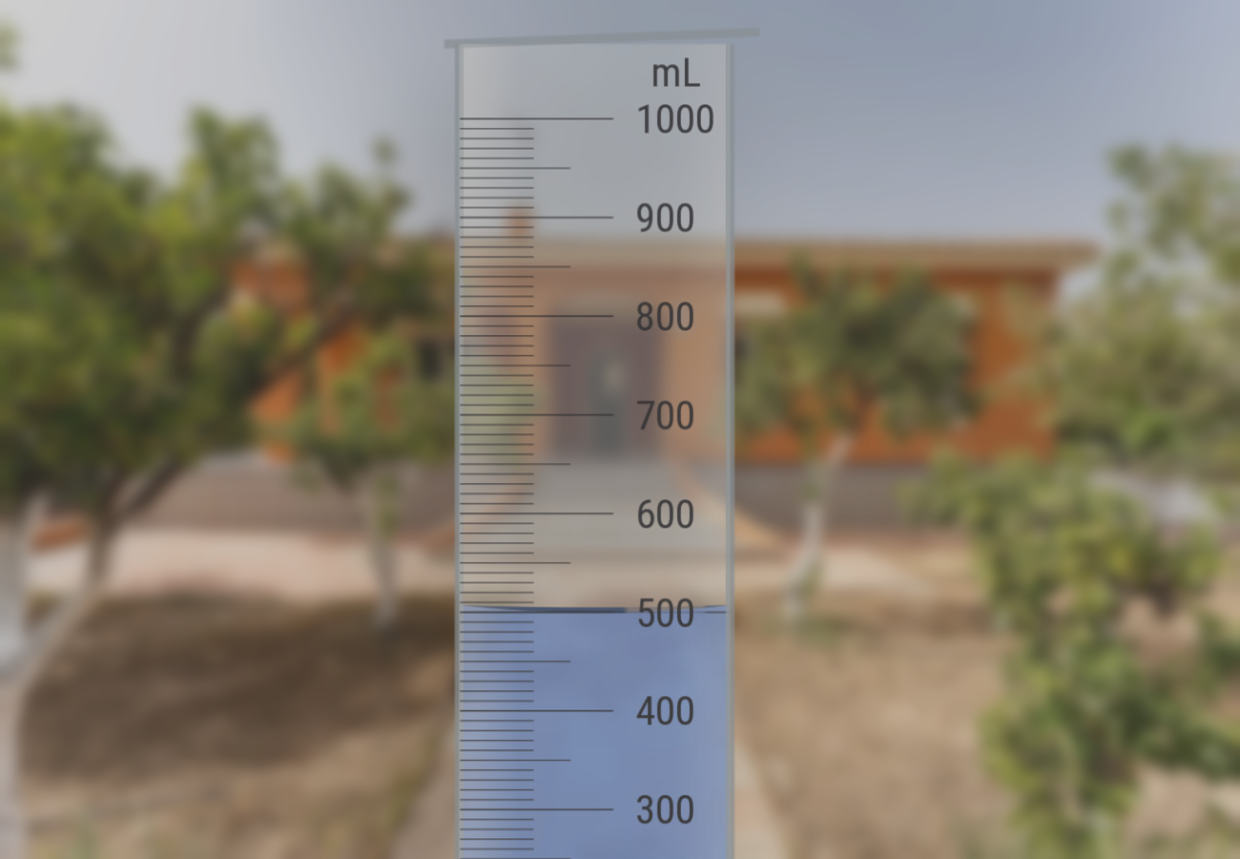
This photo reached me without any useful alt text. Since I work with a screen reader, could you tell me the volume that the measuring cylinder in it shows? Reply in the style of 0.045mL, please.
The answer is 500mL
